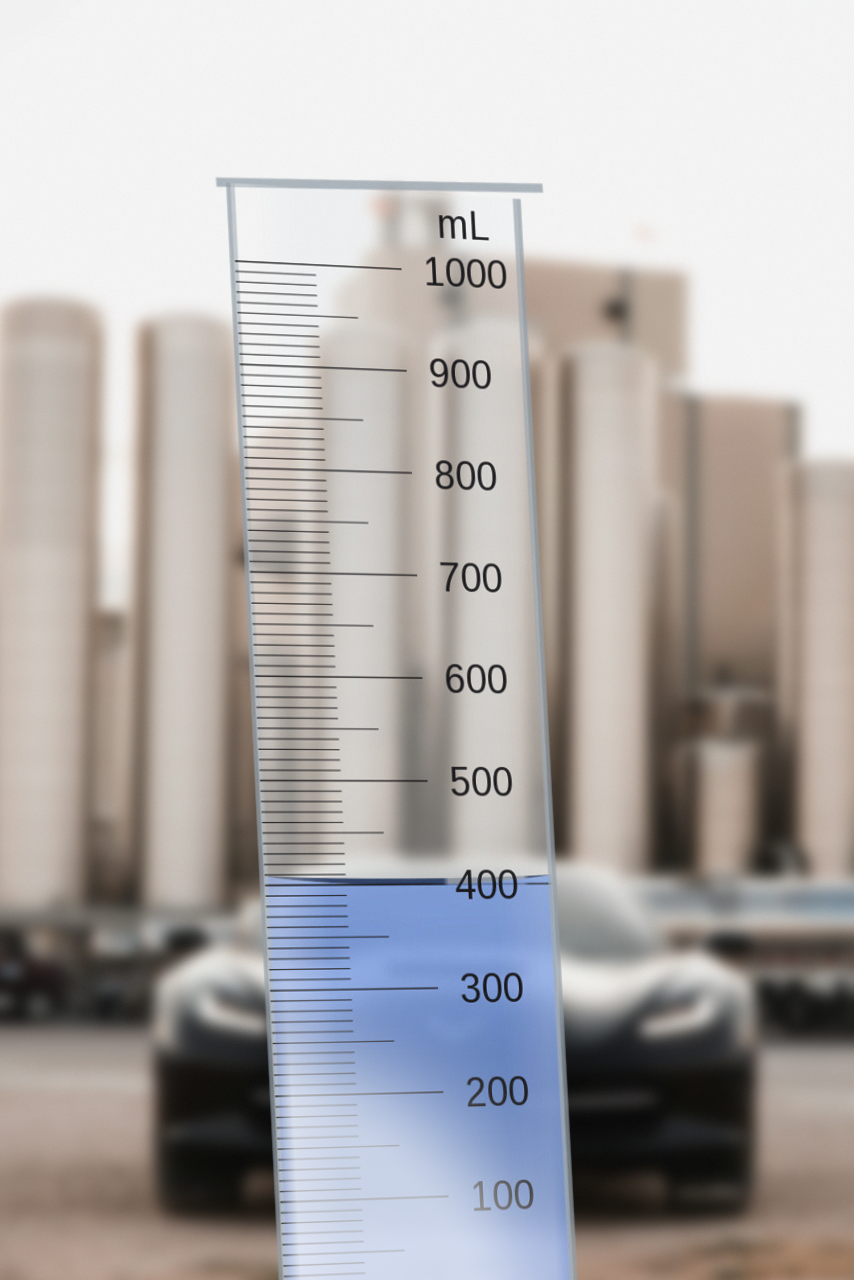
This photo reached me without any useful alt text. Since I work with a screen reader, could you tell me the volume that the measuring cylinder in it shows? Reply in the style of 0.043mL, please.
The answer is 400mL
